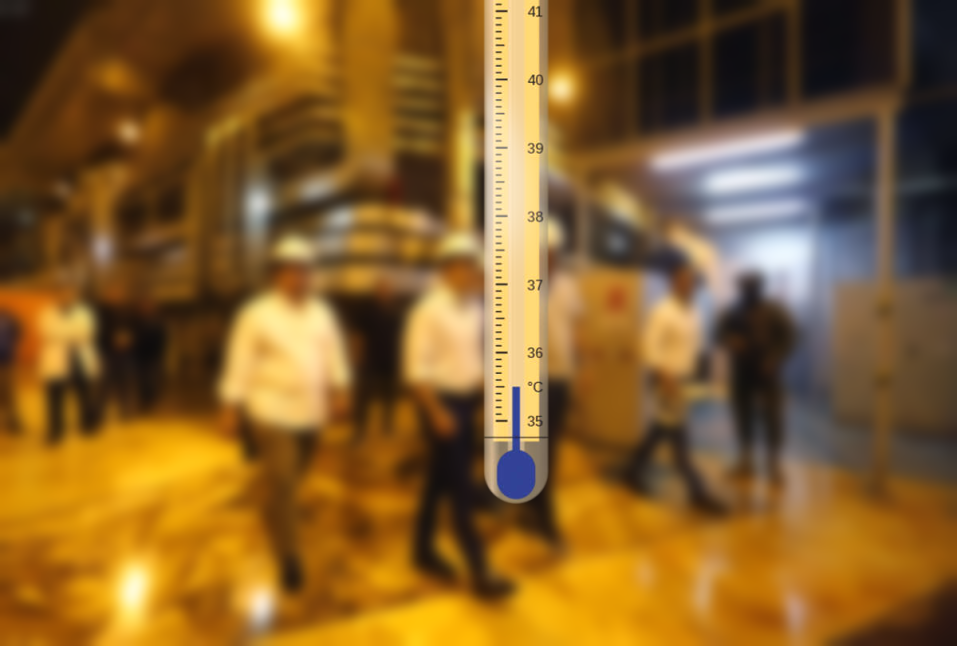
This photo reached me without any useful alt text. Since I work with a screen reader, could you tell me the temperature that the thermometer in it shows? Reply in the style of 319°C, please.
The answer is 35.5°C
